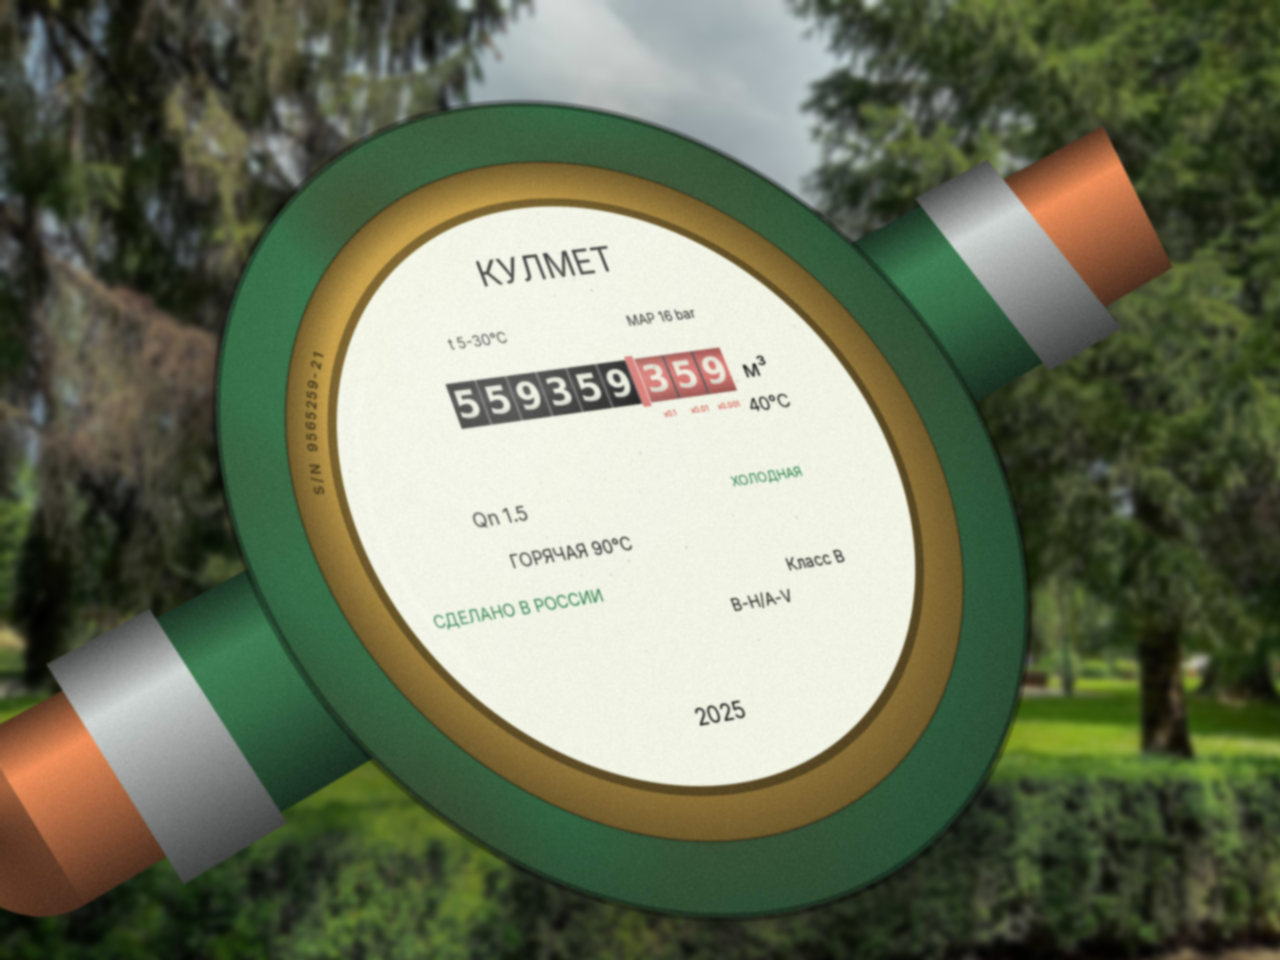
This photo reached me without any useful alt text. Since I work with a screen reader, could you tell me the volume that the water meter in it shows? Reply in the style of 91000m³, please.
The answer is 559359.359m³
